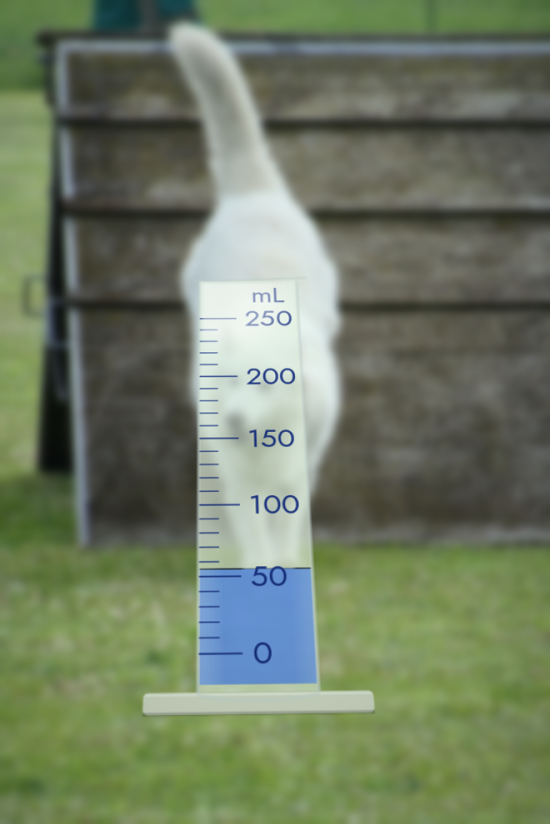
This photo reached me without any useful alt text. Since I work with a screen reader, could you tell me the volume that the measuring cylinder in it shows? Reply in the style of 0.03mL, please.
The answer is 55mL
